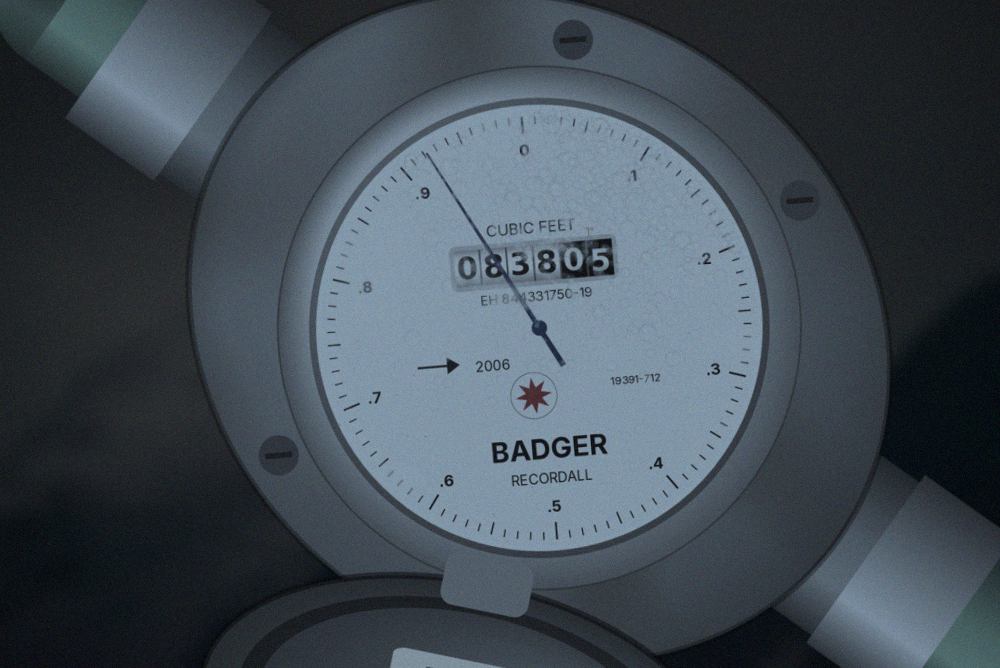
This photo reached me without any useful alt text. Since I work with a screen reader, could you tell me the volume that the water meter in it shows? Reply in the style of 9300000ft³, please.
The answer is 83804.92ft³
